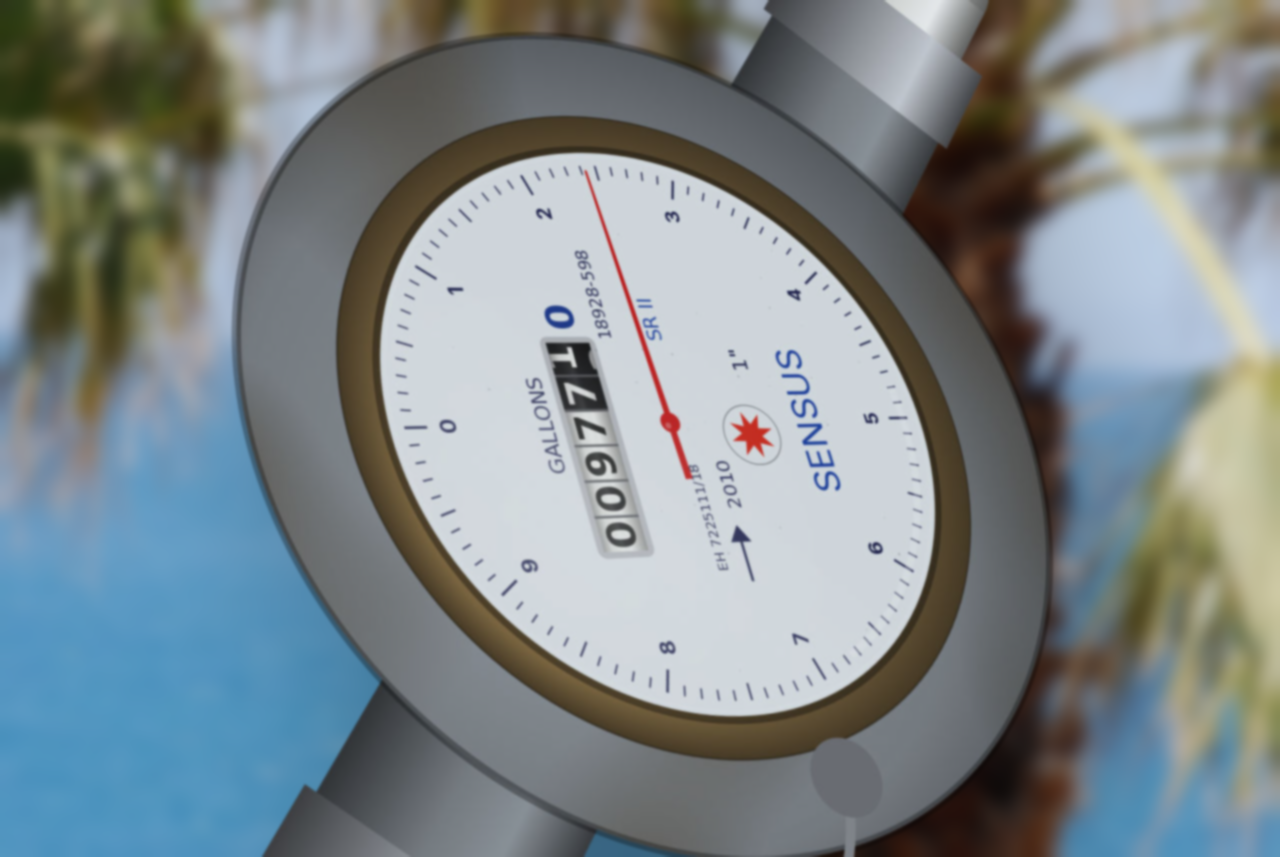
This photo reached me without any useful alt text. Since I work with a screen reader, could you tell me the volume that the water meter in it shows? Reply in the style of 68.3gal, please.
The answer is 97712.4gal
